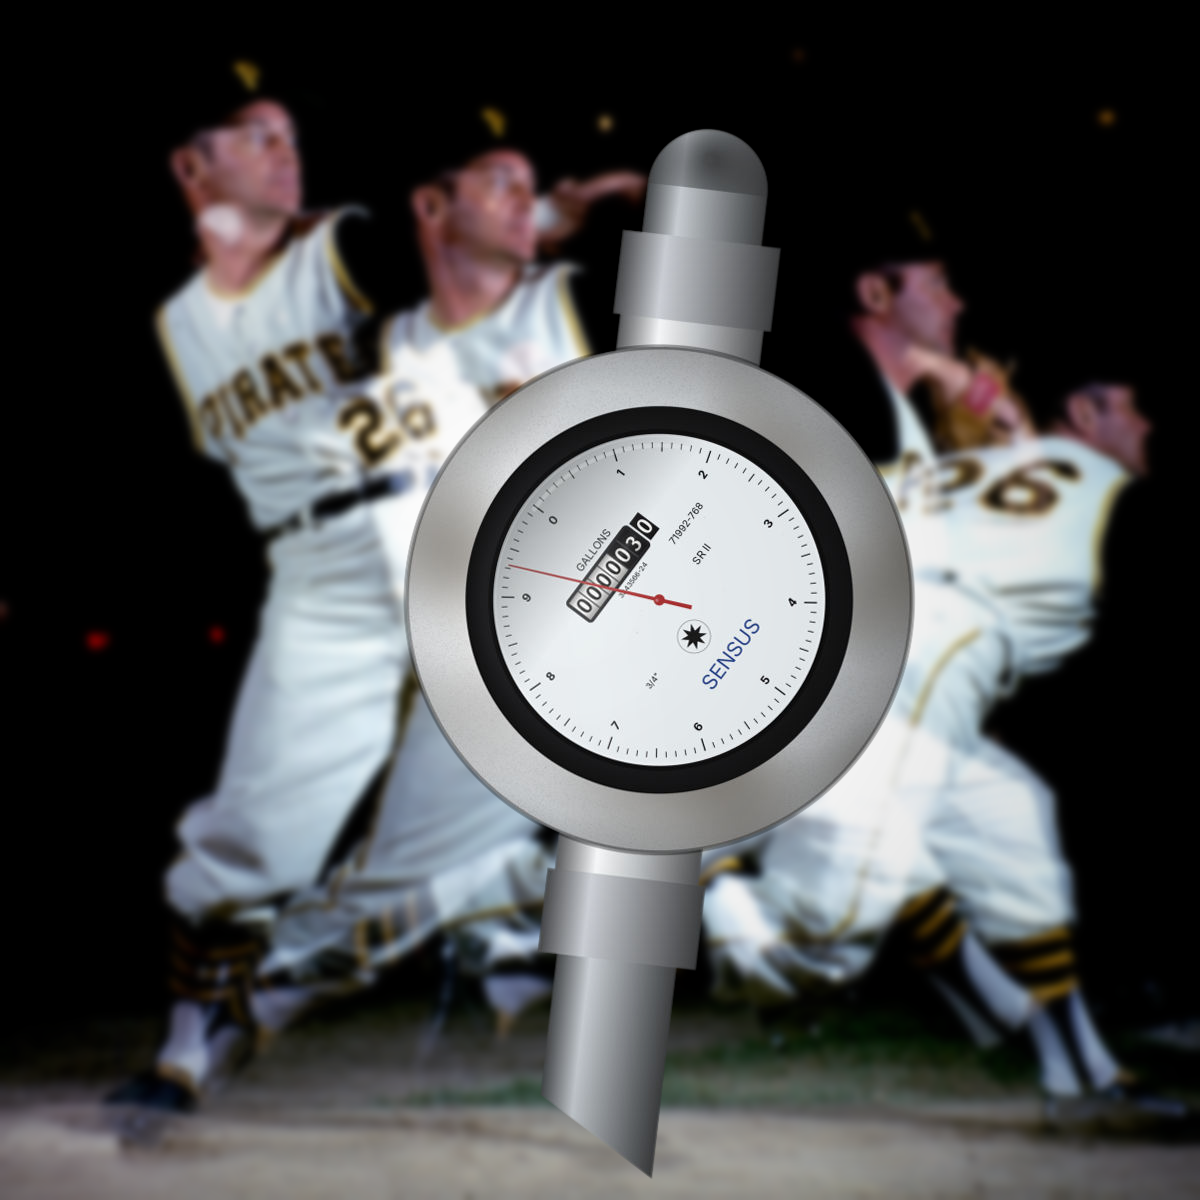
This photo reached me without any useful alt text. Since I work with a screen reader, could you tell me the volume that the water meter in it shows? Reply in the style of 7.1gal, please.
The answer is 29.3gal
